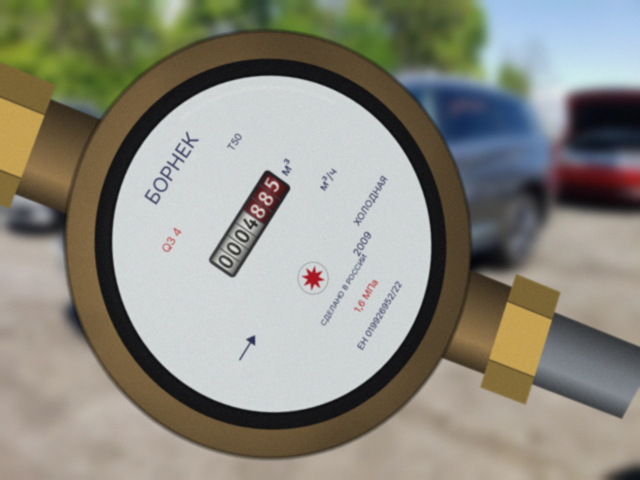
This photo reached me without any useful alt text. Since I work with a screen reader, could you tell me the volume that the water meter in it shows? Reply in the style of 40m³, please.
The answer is 4.885m³
